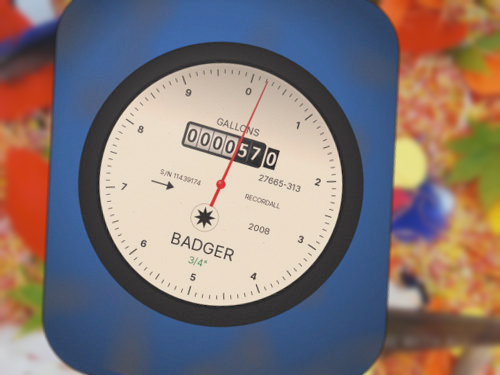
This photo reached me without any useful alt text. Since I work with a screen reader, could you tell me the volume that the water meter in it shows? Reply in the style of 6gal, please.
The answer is 570.2gal
